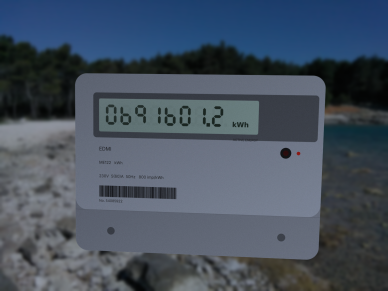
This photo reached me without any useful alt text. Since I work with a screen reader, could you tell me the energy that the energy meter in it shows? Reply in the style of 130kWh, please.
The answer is 691601.2kWh
